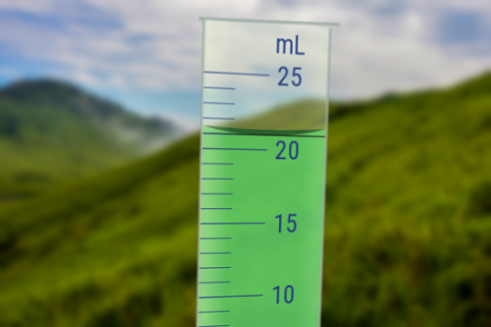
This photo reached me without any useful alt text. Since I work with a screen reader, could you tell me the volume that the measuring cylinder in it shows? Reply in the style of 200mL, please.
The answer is 21mL
